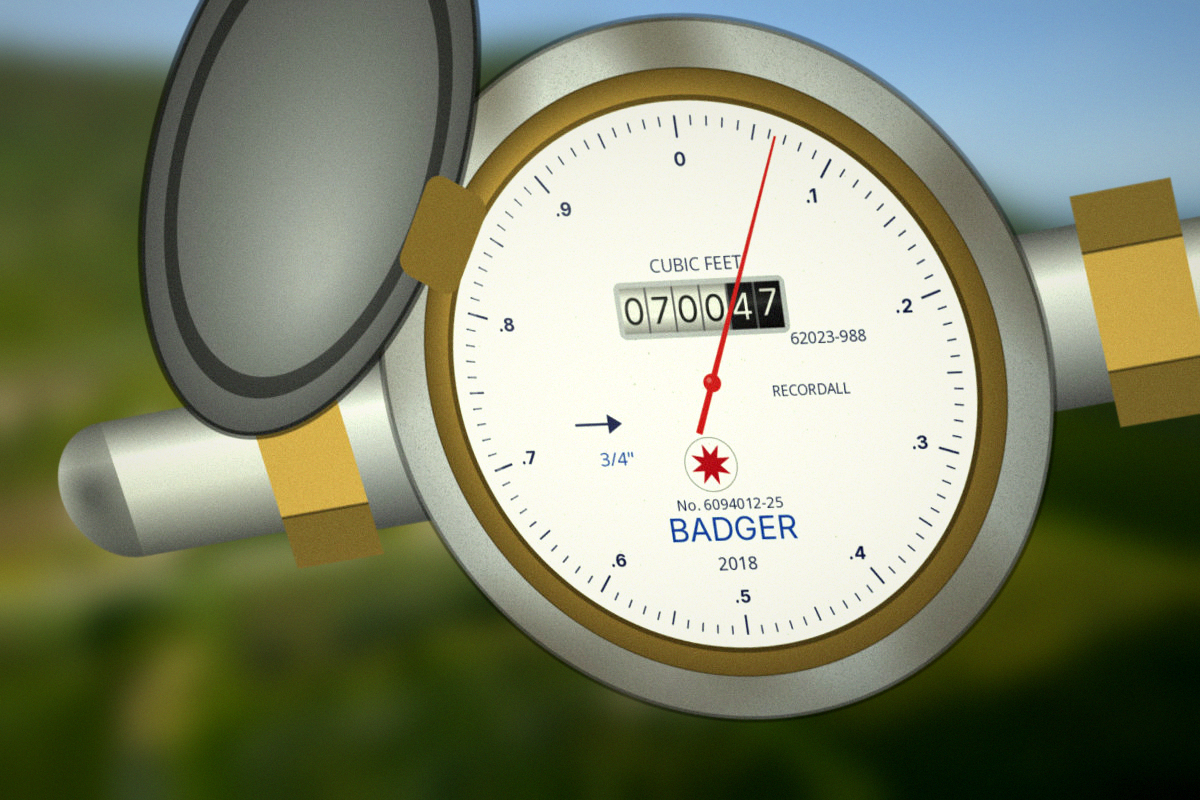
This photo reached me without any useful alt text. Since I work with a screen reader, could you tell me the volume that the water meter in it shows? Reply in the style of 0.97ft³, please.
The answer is 70047.06ft³
